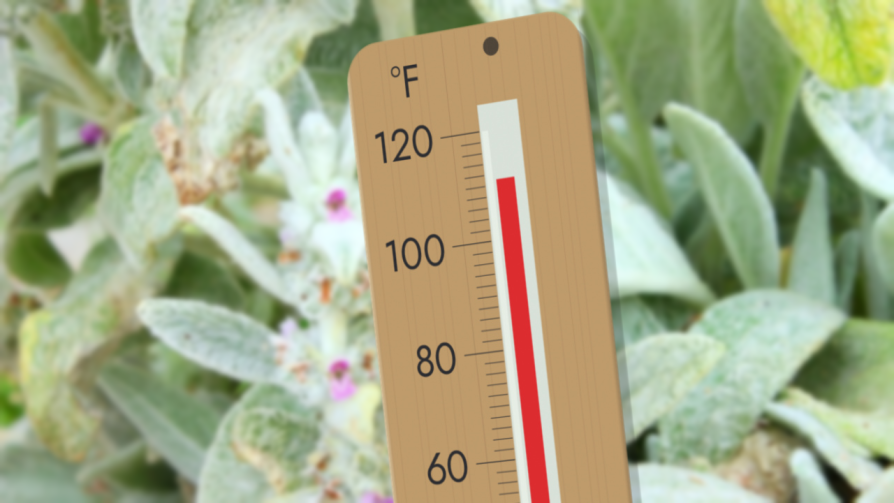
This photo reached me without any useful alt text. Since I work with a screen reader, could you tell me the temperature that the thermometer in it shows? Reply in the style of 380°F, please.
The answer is 111°F
